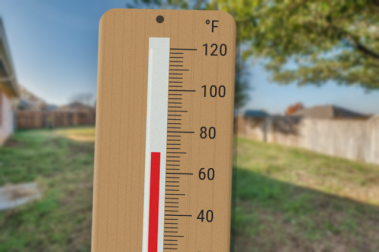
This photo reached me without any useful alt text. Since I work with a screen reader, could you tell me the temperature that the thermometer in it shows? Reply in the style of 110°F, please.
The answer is 70°F
